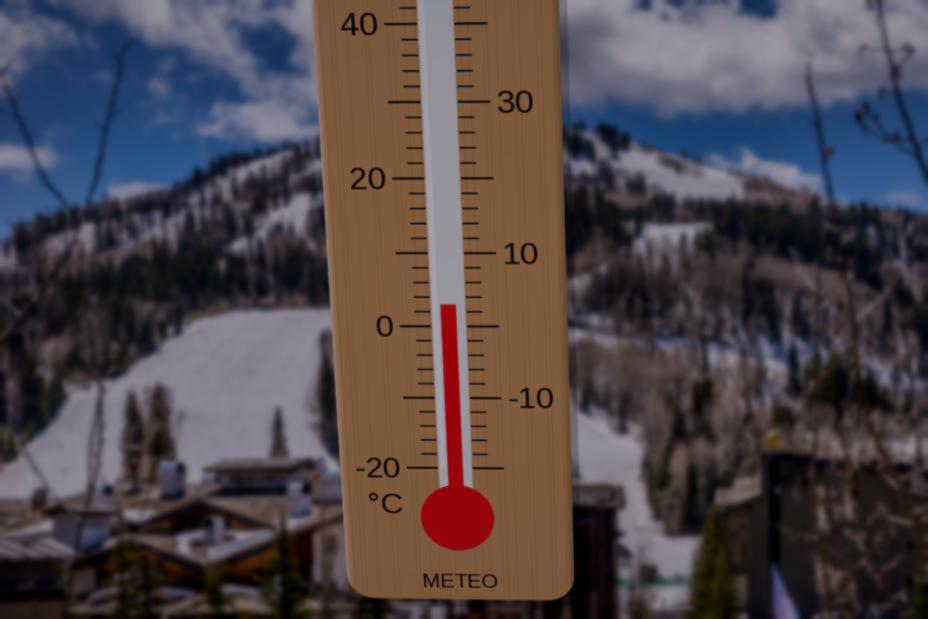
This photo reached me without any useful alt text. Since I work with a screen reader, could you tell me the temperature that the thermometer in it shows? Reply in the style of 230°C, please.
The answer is 3°C
